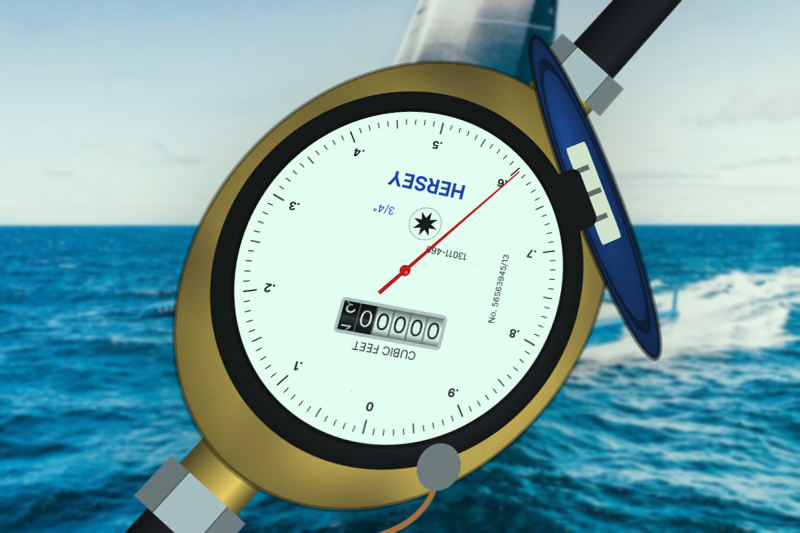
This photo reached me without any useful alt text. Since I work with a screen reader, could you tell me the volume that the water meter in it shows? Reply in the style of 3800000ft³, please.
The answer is 2.60ft³
